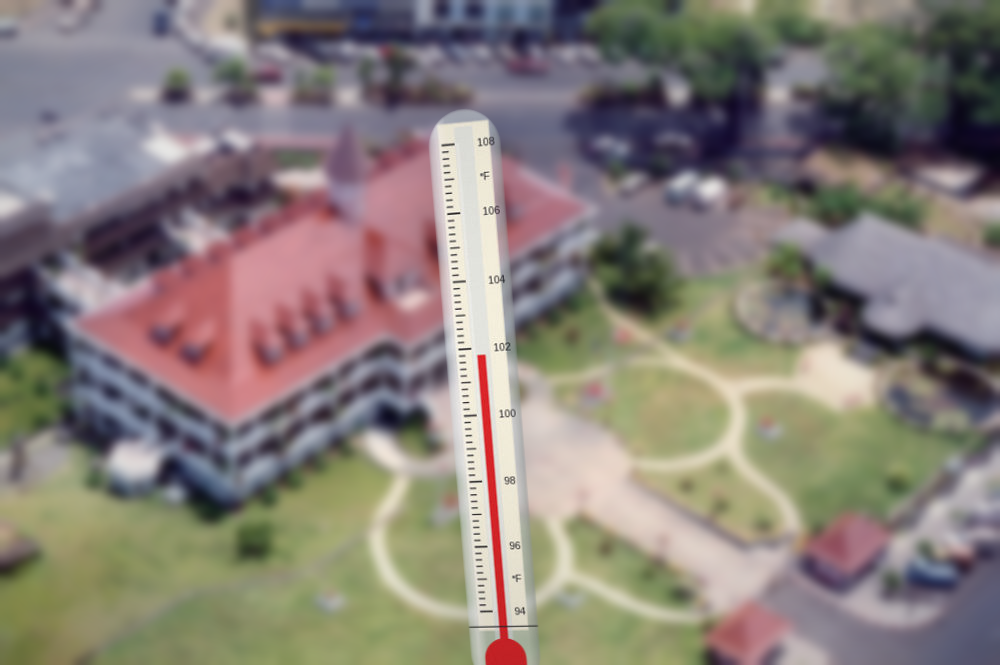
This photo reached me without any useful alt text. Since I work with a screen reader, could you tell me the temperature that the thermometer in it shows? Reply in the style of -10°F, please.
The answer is 101.8°F
